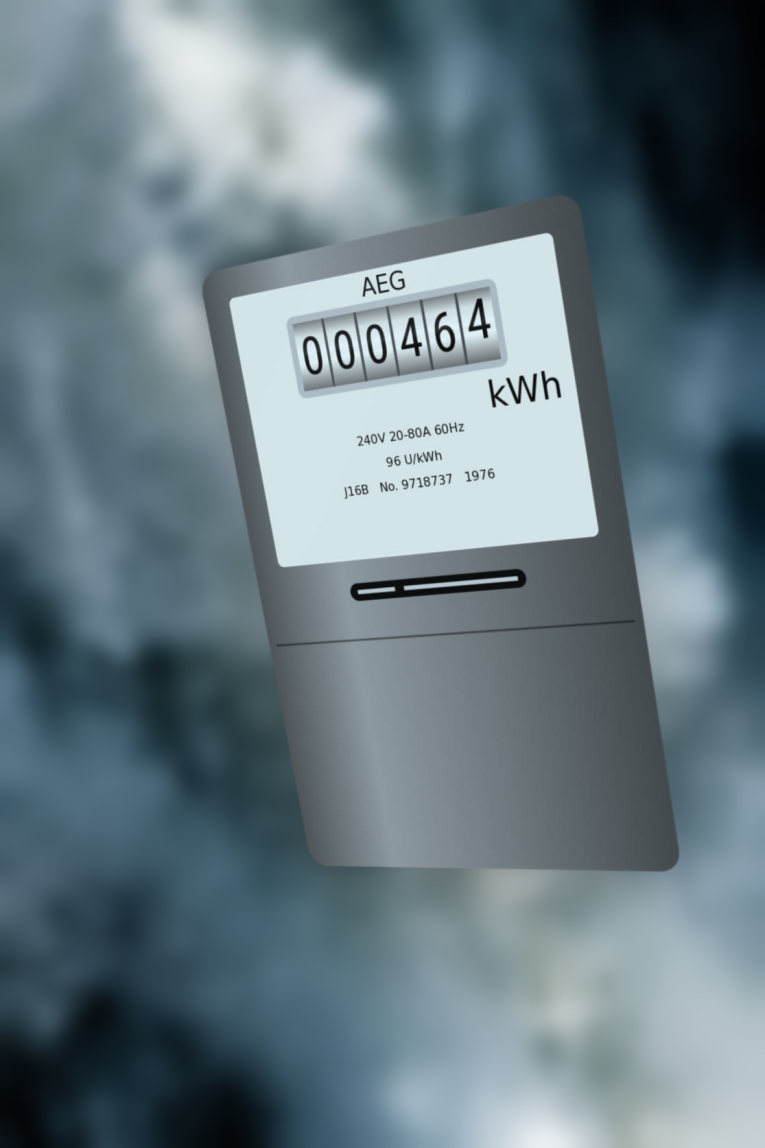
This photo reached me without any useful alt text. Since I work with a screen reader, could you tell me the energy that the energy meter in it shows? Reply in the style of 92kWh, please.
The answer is 464kWh
